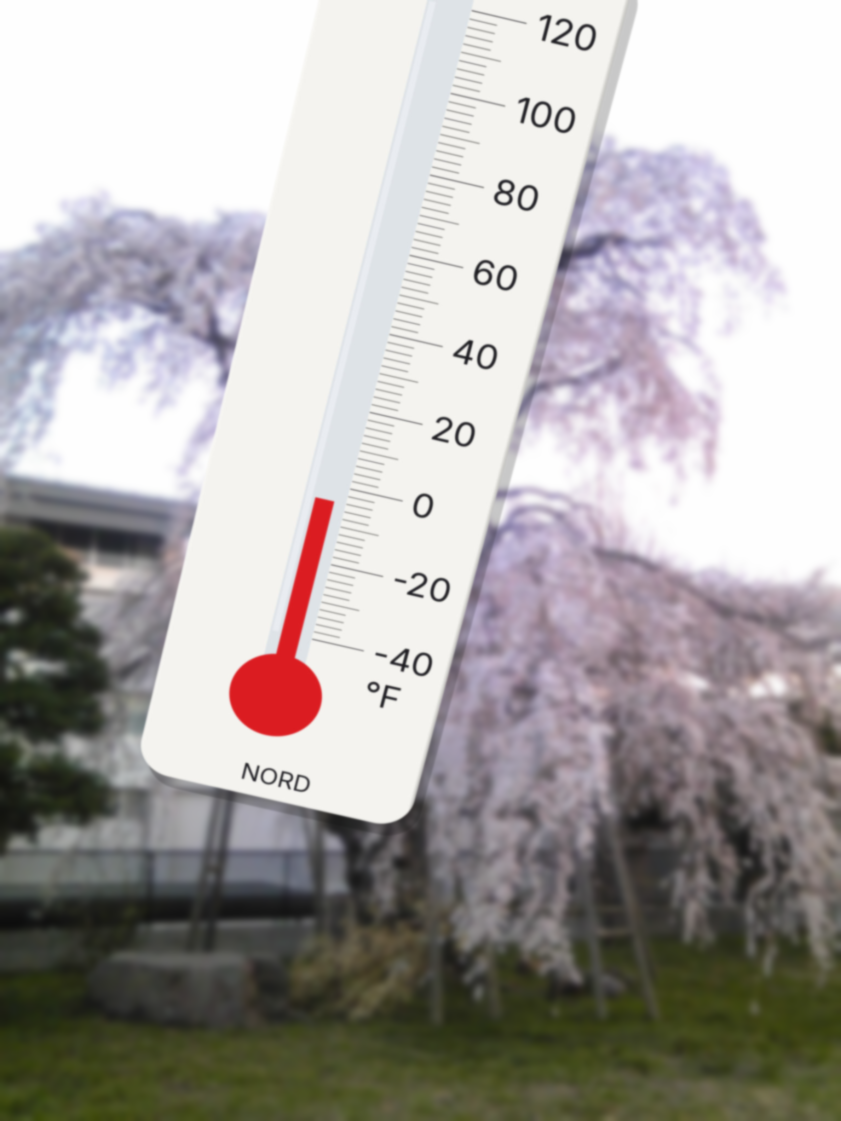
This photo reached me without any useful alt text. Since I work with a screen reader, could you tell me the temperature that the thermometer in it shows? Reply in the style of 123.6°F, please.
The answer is -4°F
